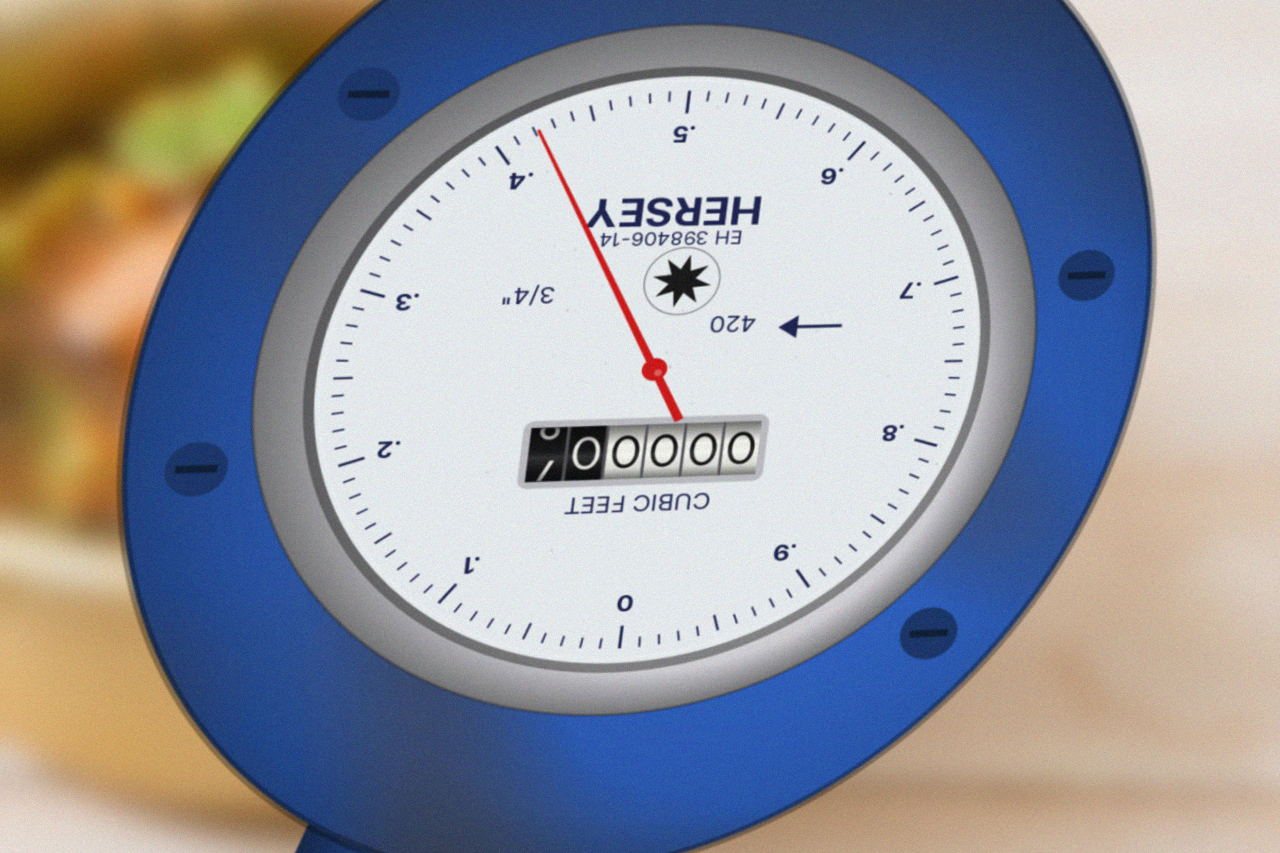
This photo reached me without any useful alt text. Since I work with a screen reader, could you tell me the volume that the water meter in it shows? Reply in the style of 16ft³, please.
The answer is 7.42ft³
